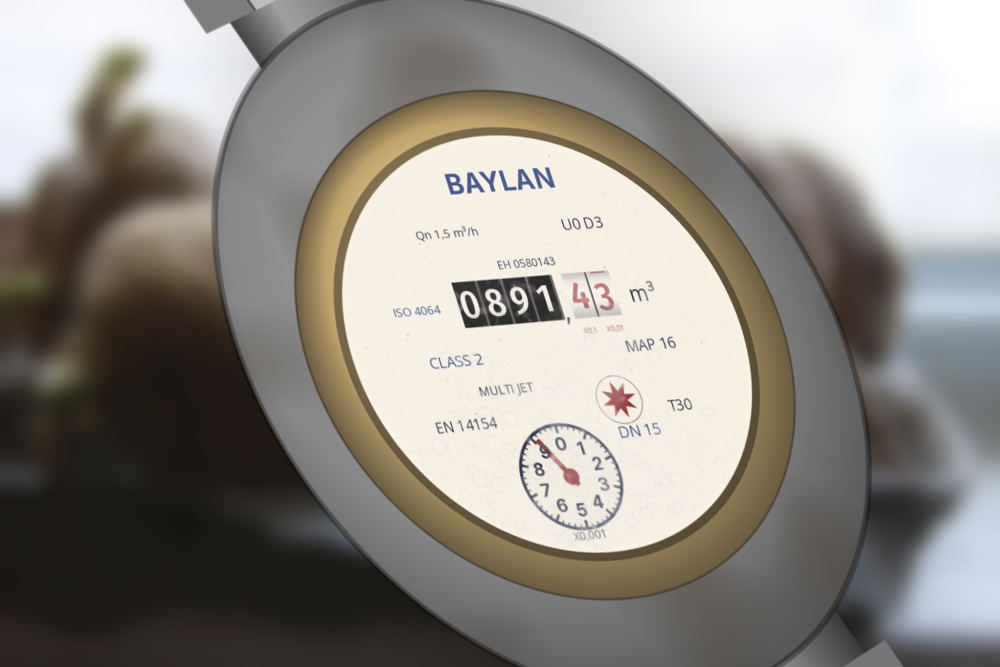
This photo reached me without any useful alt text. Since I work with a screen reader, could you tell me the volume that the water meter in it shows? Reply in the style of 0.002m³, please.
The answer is 891.429m³
